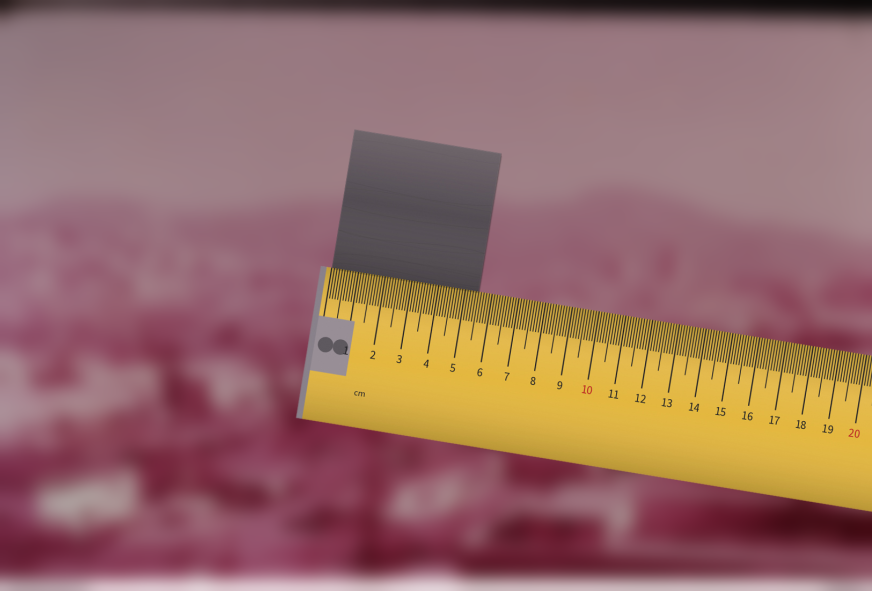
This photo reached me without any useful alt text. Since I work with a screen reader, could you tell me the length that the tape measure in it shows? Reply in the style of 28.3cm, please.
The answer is 5.5cm
